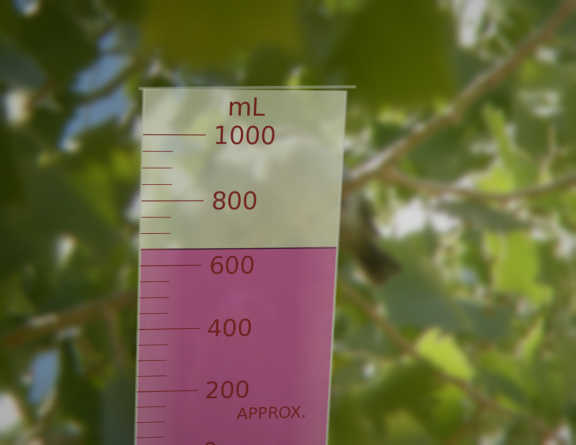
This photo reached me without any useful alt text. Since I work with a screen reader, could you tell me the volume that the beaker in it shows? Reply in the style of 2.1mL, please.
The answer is 650mL
